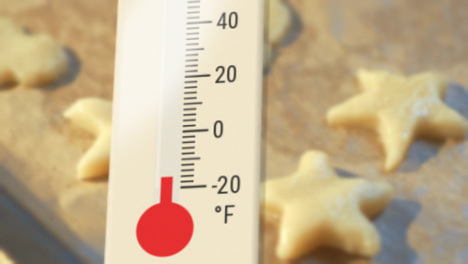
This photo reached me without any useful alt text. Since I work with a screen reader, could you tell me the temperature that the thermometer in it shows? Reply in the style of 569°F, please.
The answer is -16°F
